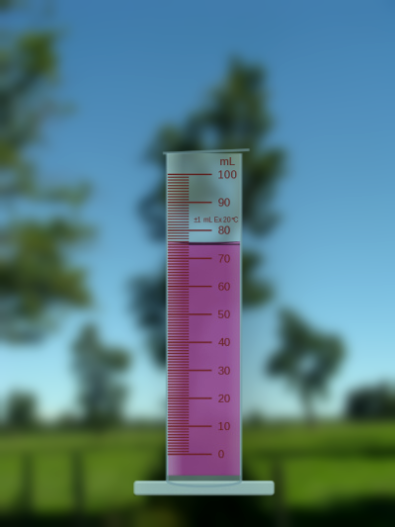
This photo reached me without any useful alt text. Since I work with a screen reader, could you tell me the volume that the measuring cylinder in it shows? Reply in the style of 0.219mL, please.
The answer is 75mL
